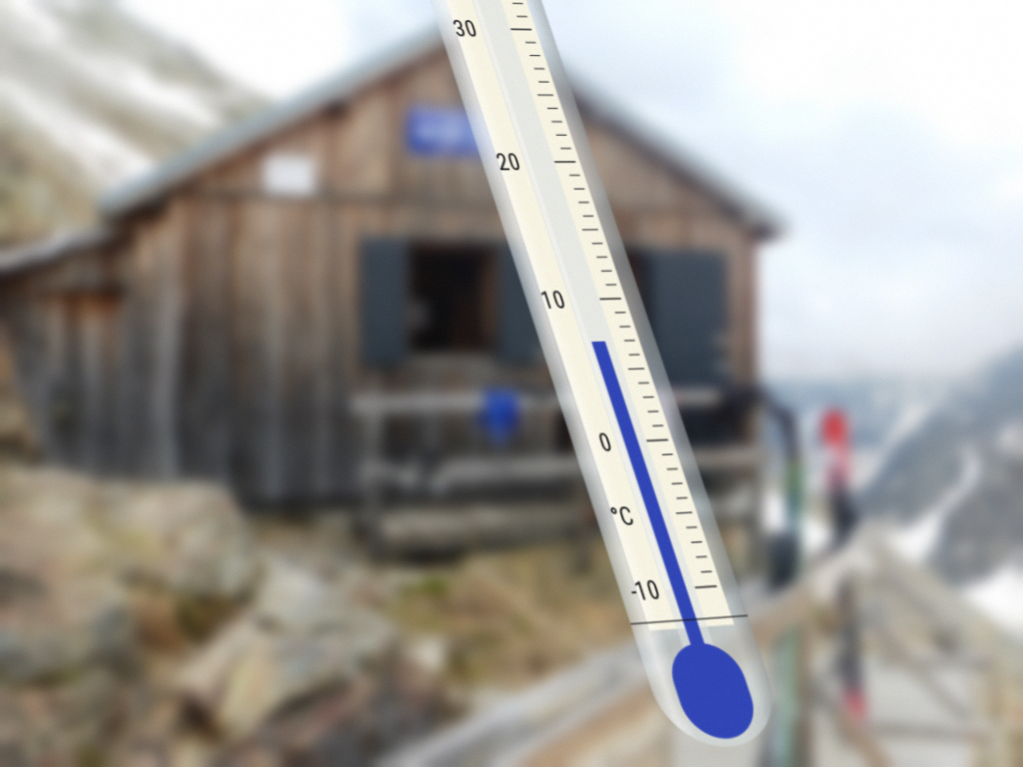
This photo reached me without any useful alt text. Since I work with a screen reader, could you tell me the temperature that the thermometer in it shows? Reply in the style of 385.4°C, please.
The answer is 7°C
